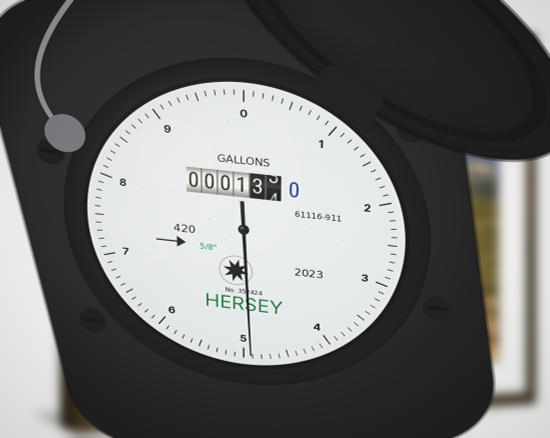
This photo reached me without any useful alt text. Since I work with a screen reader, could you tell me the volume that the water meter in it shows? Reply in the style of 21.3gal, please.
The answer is 1334.9gal
